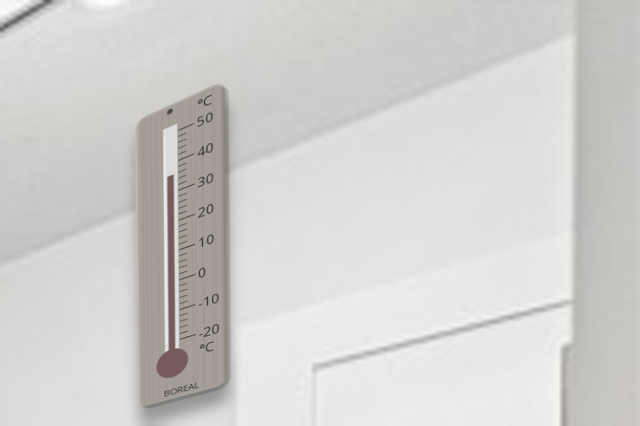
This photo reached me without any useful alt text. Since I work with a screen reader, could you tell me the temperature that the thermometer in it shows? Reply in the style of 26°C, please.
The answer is 36°C
